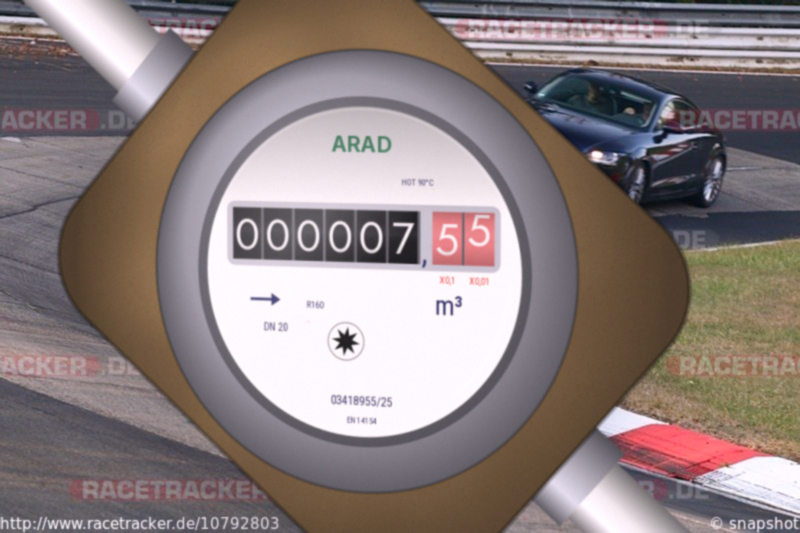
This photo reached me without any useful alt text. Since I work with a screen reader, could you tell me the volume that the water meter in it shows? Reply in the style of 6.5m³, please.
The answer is 7.55m³
